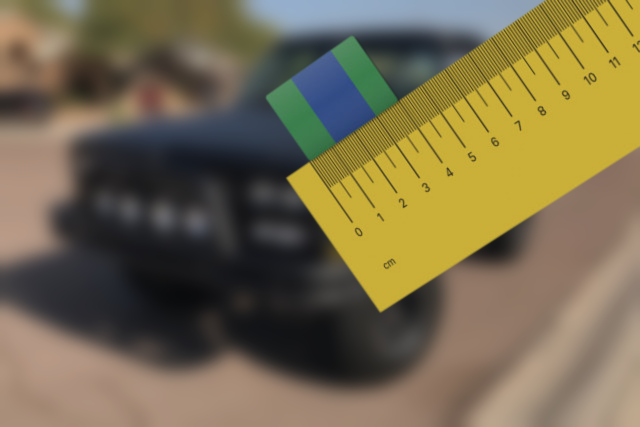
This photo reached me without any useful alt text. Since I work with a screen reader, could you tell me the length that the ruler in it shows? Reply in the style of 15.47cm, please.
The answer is 4cm
